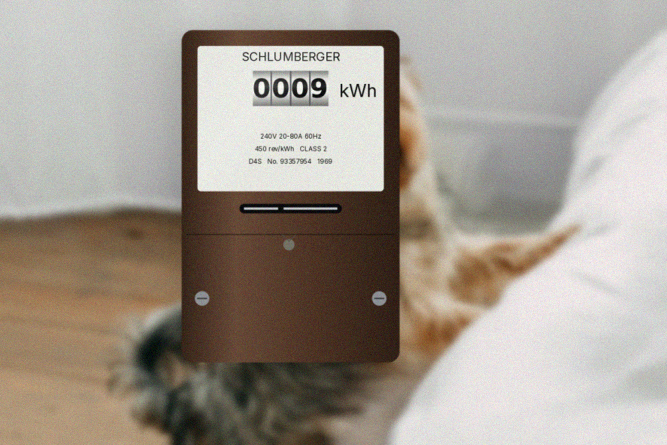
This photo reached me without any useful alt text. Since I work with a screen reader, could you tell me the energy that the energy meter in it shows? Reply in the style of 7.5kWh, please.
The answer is 9kWh
